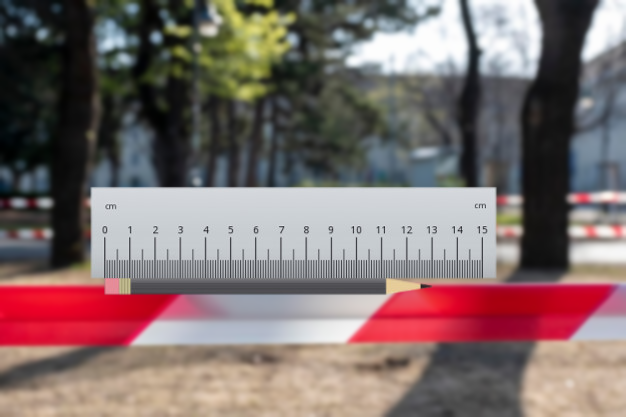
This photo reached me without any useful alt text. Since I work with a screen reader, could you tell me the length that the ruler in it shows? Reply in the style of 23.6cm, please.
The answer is 13cm
